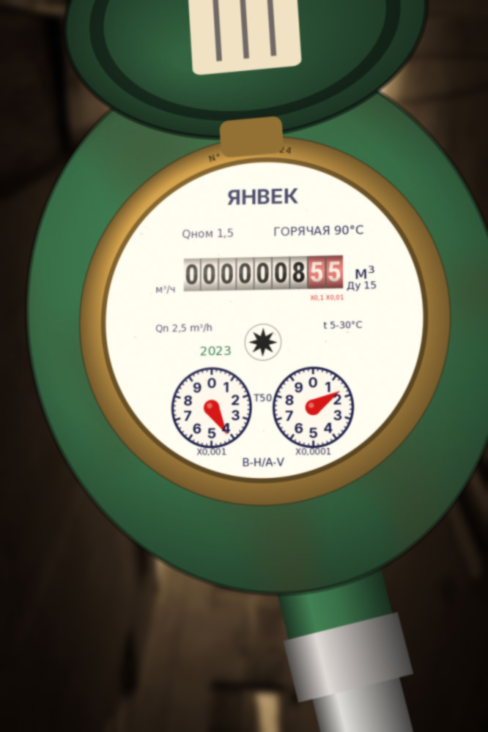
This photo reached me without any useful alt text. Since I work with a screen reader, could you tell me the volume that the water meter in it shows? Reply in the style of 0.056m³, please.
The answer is 8.5541m³
